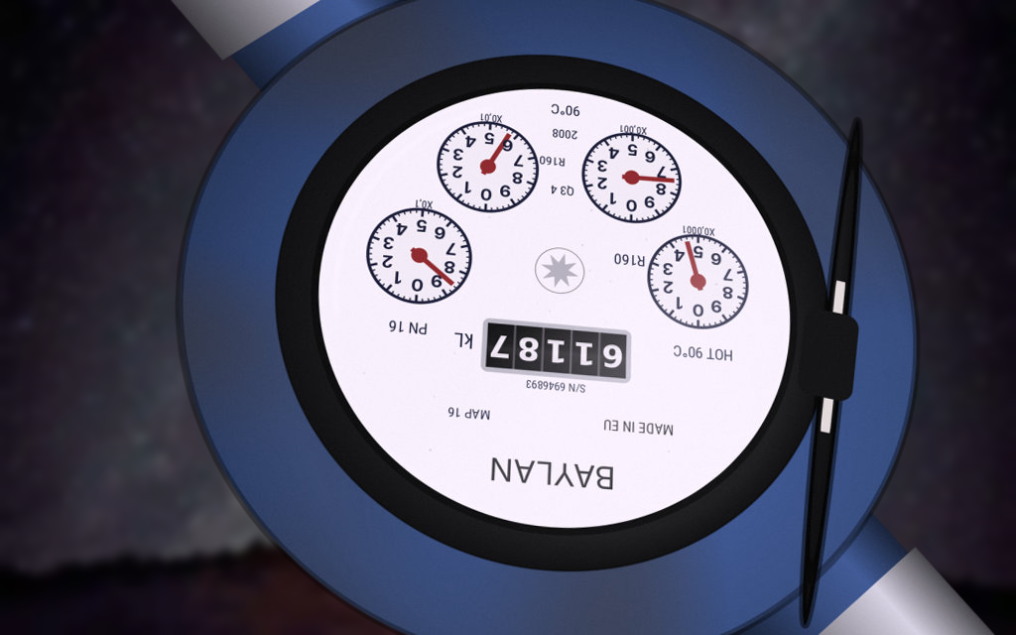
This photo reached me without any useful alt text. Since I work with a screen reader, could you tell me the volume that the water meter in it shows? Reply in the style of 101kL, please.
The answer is 61187.8574kL
